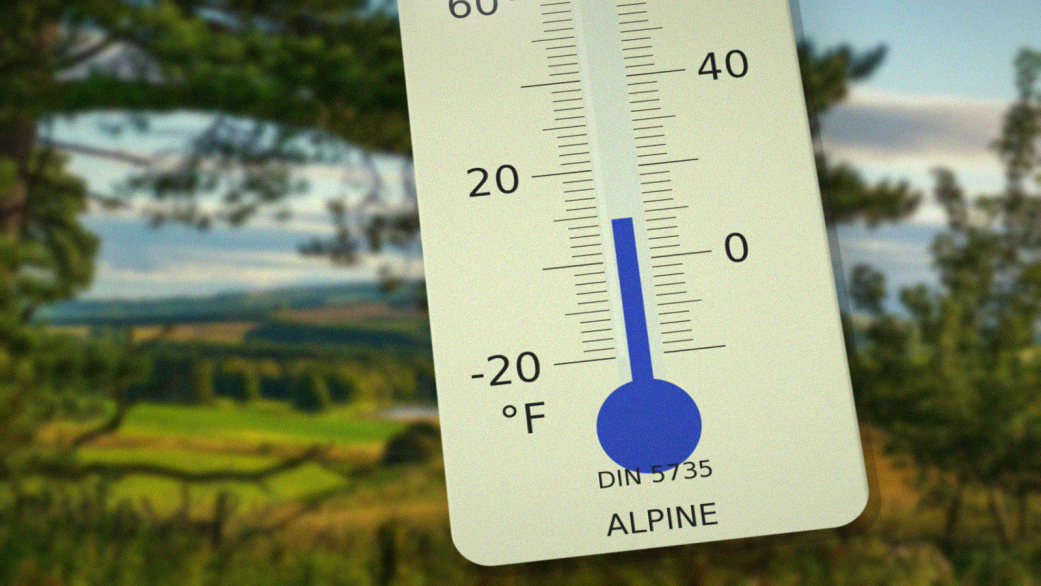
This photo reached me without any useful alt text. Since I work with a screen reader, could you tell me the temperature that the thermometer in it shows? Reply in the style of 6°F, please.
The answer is 9°F
